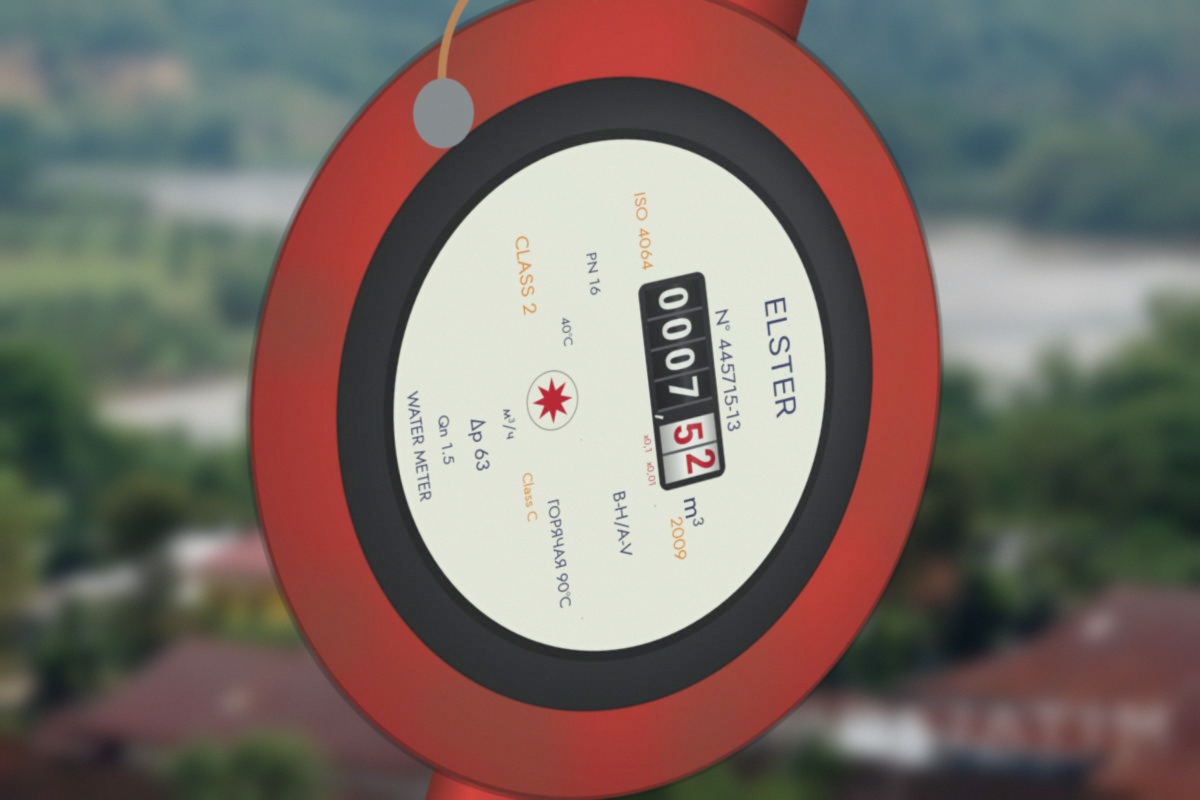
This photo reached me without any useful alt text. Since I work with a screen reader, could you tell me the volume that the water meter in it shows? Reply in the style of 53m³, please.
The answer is 7.52m³
